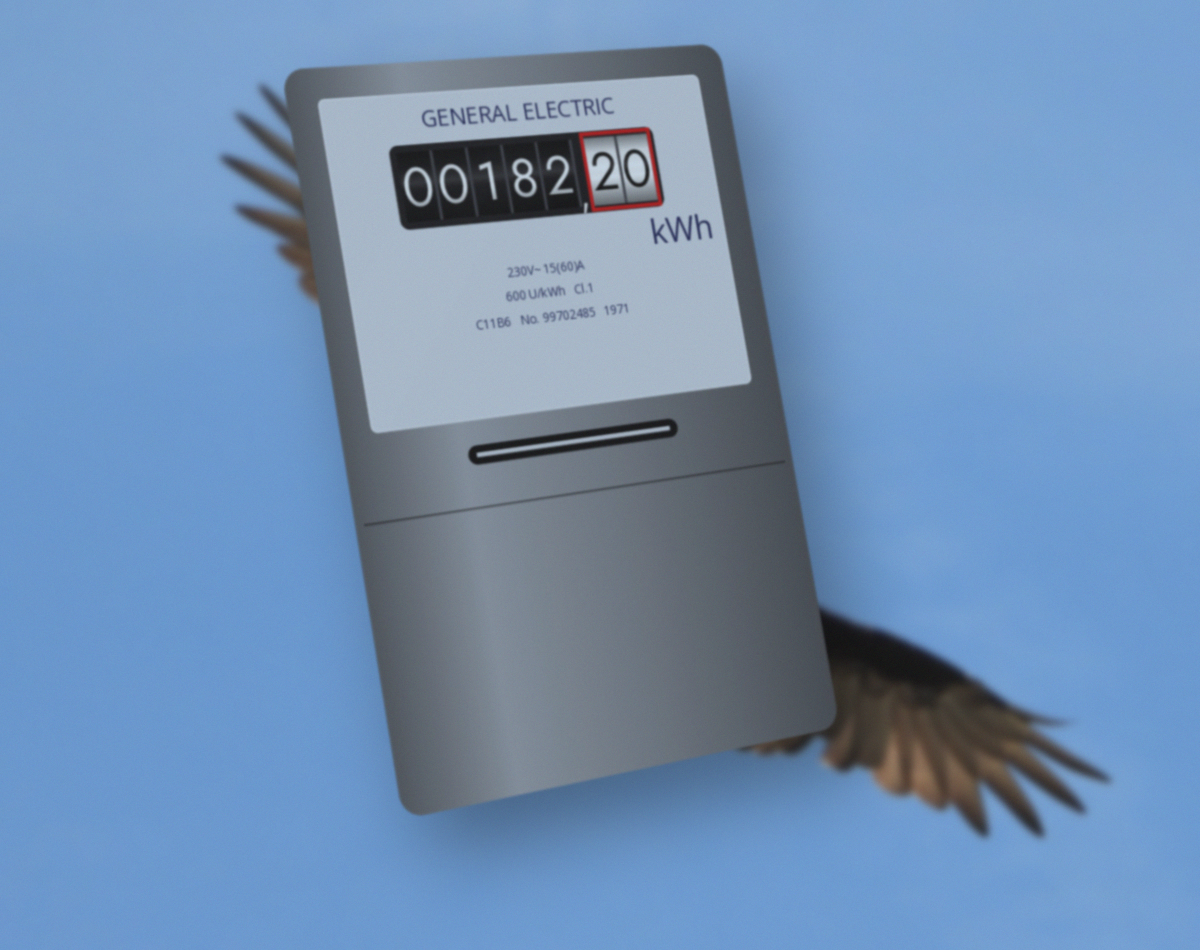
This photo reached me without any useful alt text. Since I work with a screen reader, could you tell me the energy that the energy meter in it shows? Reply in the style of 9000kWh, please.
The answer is 182.20kWh
